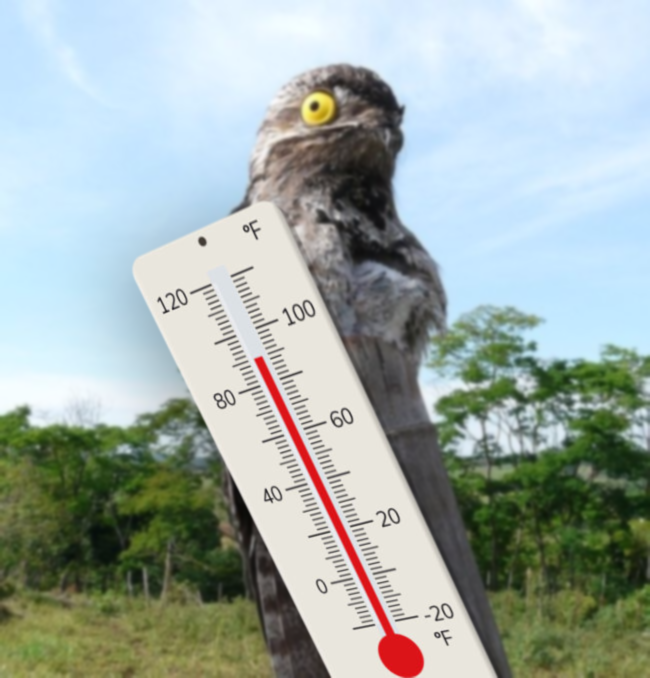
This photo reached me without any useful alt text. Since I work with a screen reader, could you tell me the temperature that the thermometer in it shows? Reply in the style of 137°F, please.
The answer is 90°F
